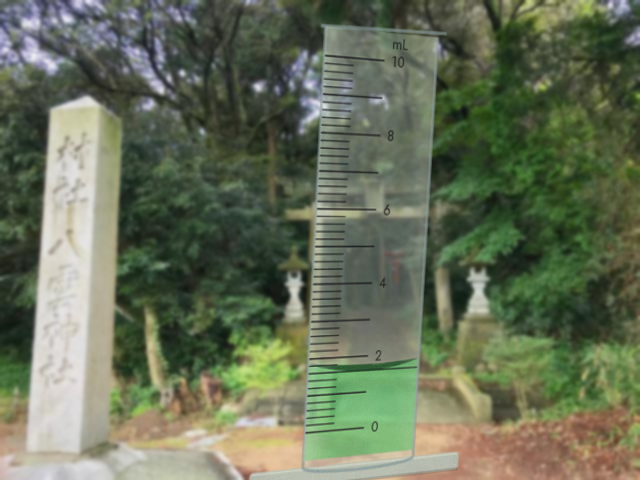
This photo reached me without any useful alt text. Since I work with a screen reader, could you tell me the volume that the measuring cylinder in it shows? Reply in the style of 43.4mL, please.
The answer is 1.6mL
